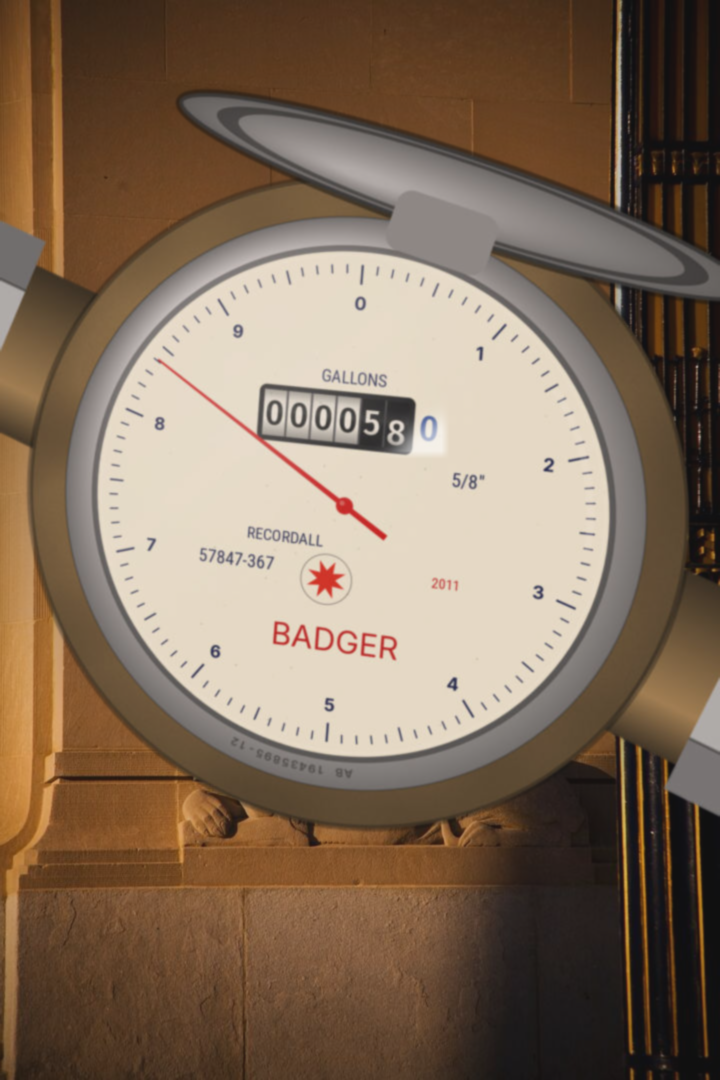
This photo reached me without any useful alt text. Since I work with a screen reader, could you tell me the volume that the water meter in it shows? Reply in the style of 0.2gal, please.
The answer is 578.4gal
